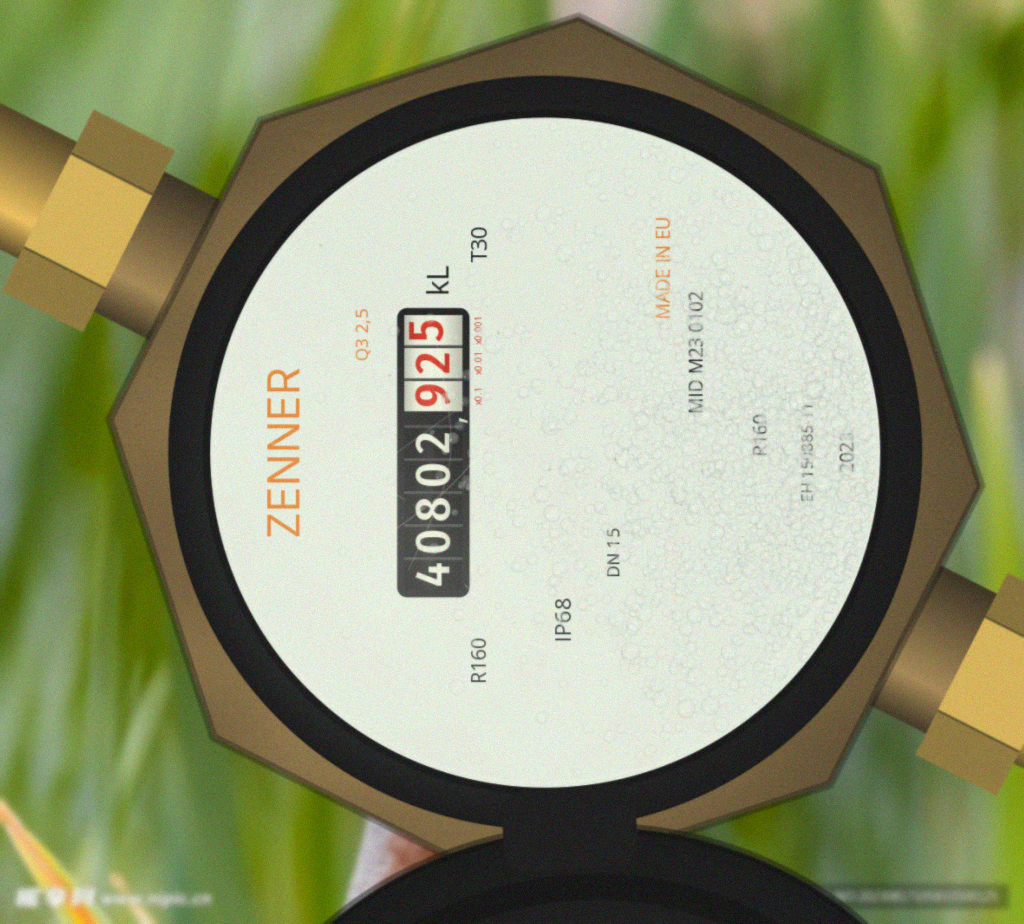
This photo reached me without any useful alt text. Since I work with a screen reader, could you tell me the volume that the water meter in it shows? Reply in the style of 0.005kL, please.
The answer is 40802.925kL
